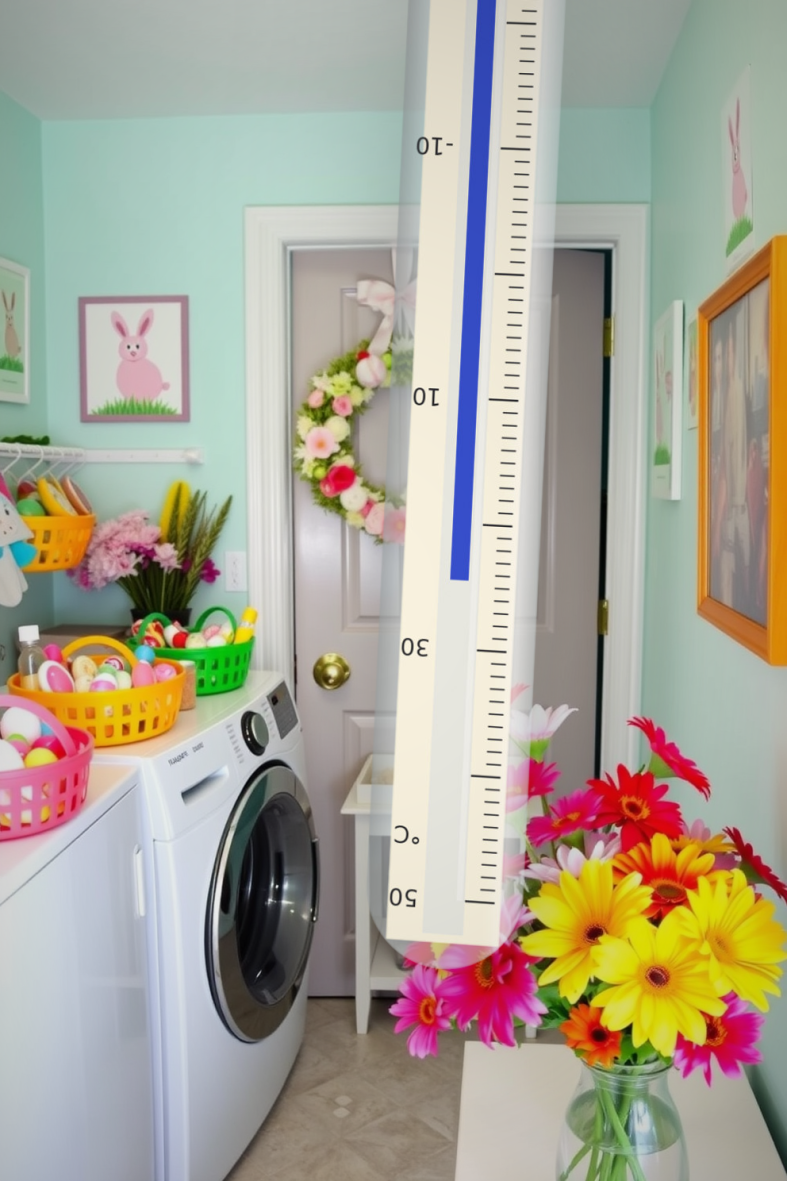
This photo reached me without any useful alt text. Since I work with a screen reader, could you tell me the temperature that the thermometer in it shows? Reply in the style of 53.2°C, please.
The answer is 24.5°C
